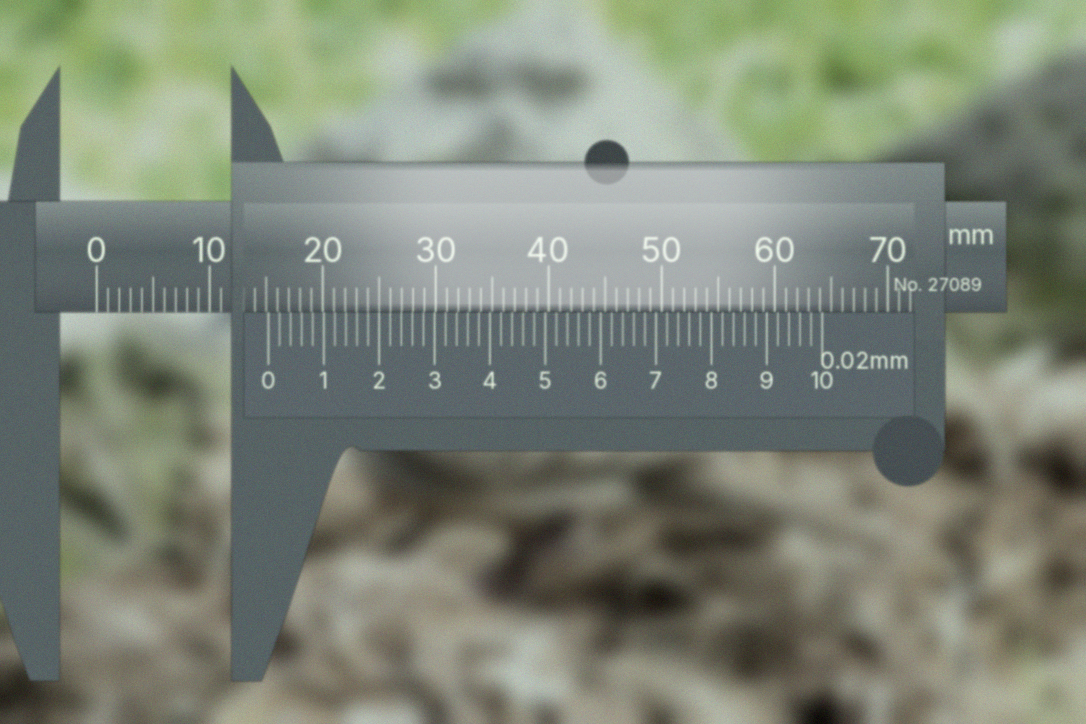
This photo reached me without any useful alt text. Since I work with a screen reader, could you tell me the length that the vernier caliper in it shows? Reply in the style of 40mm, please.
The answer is 15.2mm
